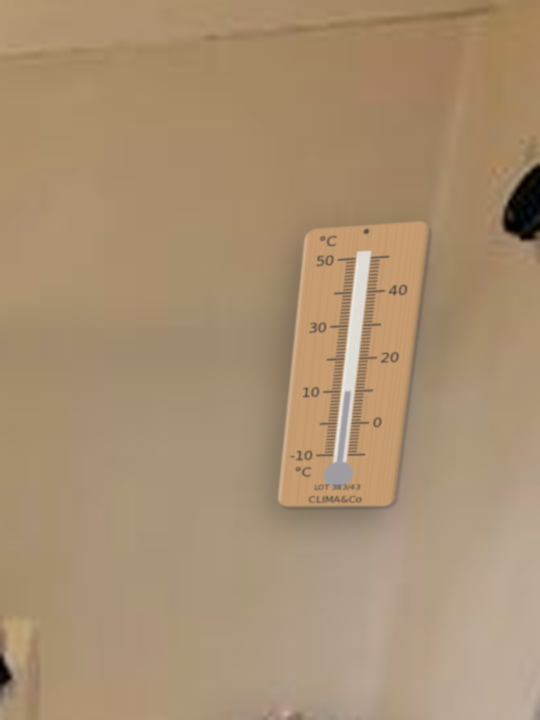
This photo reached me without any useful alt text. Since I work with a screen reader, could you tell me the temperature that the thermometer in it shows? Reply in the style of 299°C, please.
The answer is 10°C
